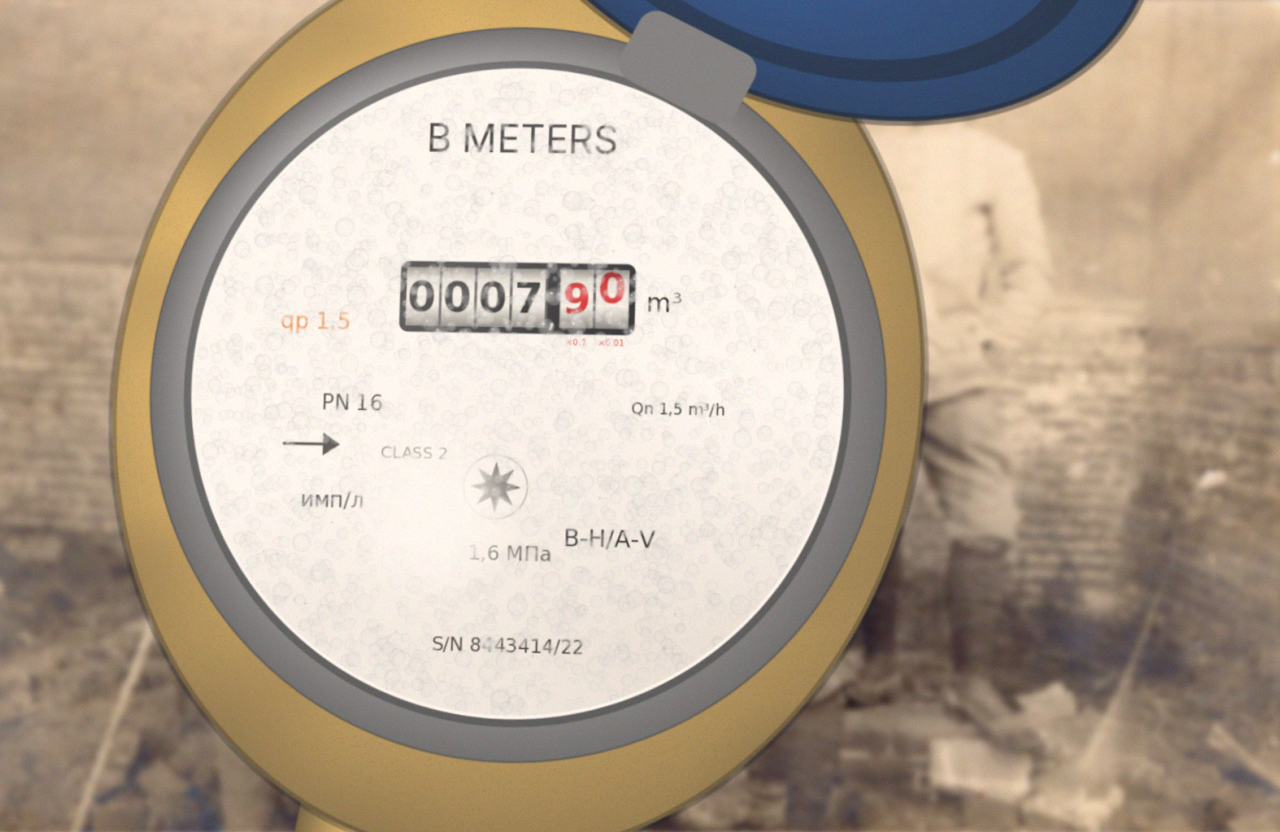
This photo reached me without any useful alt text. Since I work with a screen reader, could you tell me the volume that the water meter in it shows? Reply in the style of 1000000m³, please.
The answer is 7.90m³
